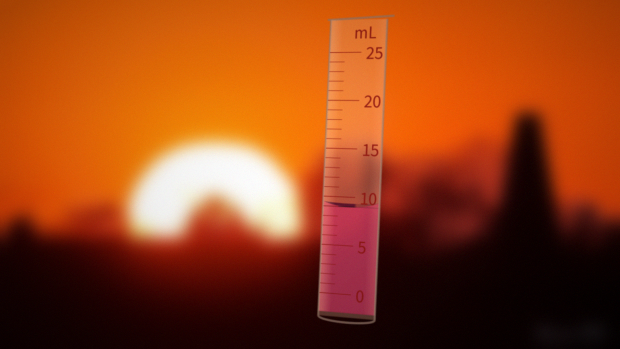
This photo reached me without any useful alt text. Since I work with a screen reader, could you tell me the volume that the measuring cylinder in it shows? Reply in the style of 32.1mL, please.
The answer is 9mL
